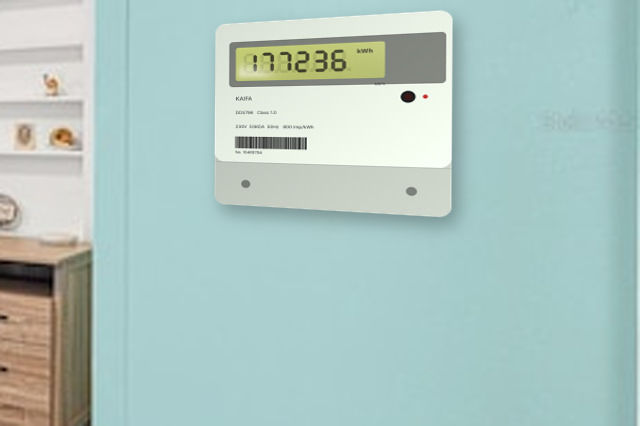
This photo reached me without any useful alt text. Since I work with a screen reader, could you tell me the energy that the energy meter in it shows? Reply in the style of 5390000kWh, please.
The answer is 177236kWh
